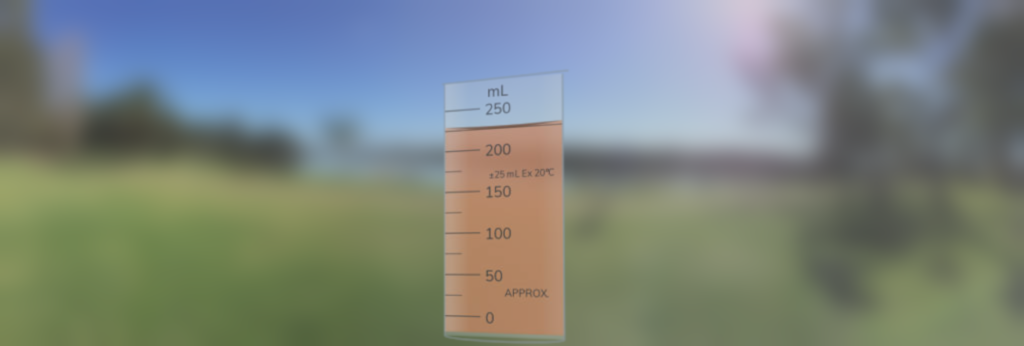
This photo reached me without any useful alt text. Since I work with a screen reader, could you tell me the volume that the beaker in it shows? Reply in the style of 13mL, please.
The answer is 225mL
